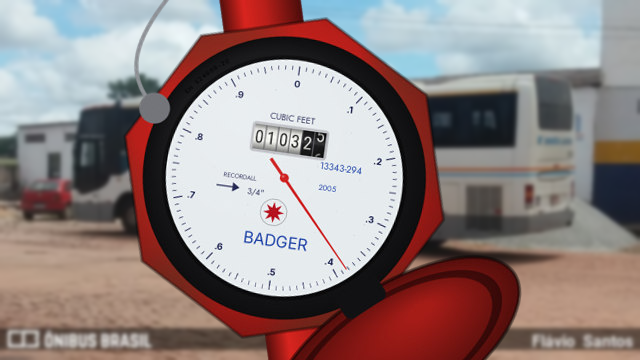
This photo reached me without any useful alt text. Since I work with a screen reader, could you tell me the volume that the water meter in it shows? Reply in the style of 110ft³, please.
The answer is 10325.38ft³
